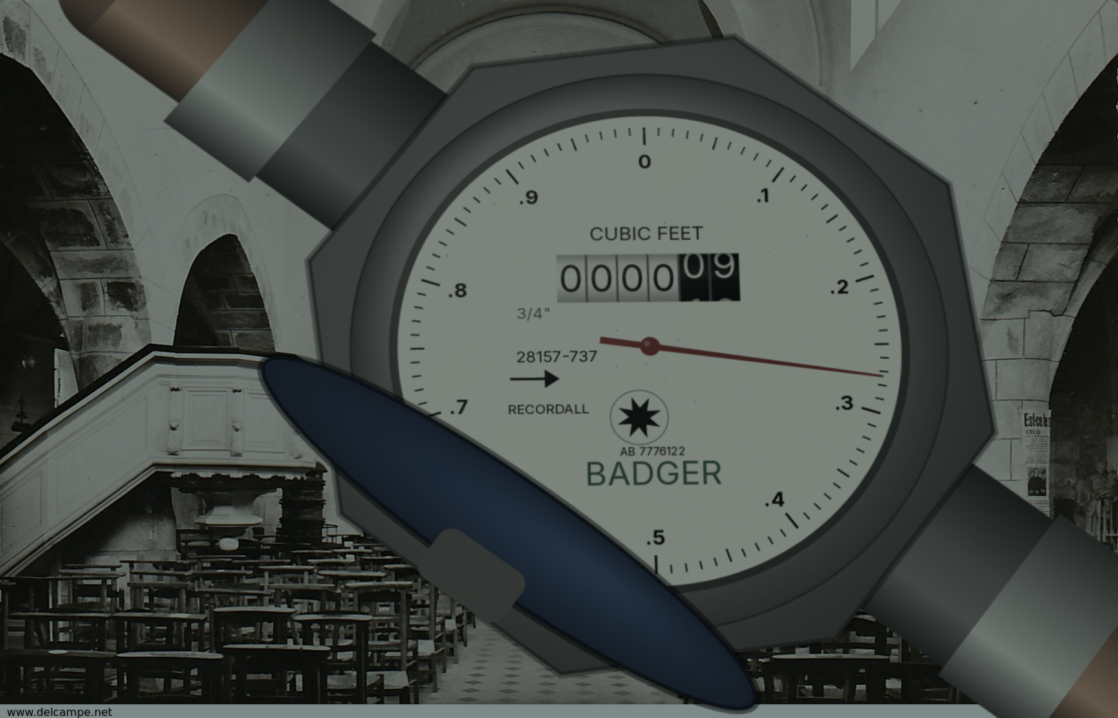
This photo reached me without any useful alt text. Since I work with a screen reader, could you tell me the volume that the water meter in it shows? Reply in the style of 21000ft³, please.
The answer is 9.27ft³
